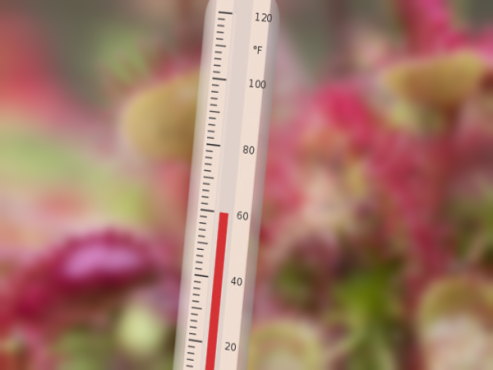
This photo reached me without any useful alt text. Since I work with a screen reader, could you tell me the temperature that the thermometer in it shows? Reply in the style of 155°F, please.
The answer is 60°F
